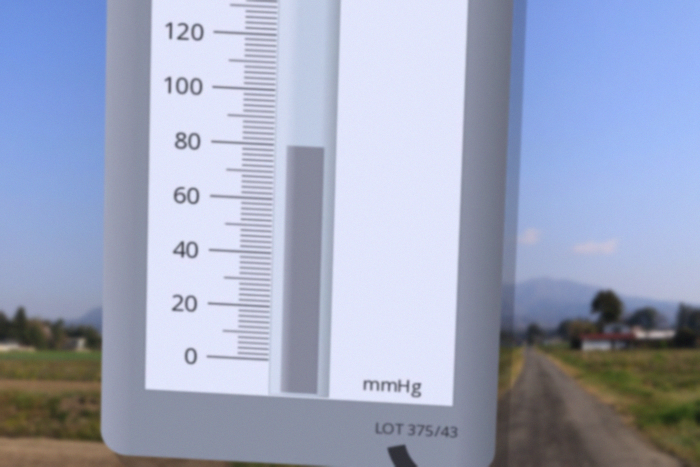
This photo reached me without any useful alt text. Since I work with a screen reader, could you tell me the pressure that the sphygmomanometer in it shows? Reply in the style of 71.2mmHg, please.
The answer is 80mmHg
